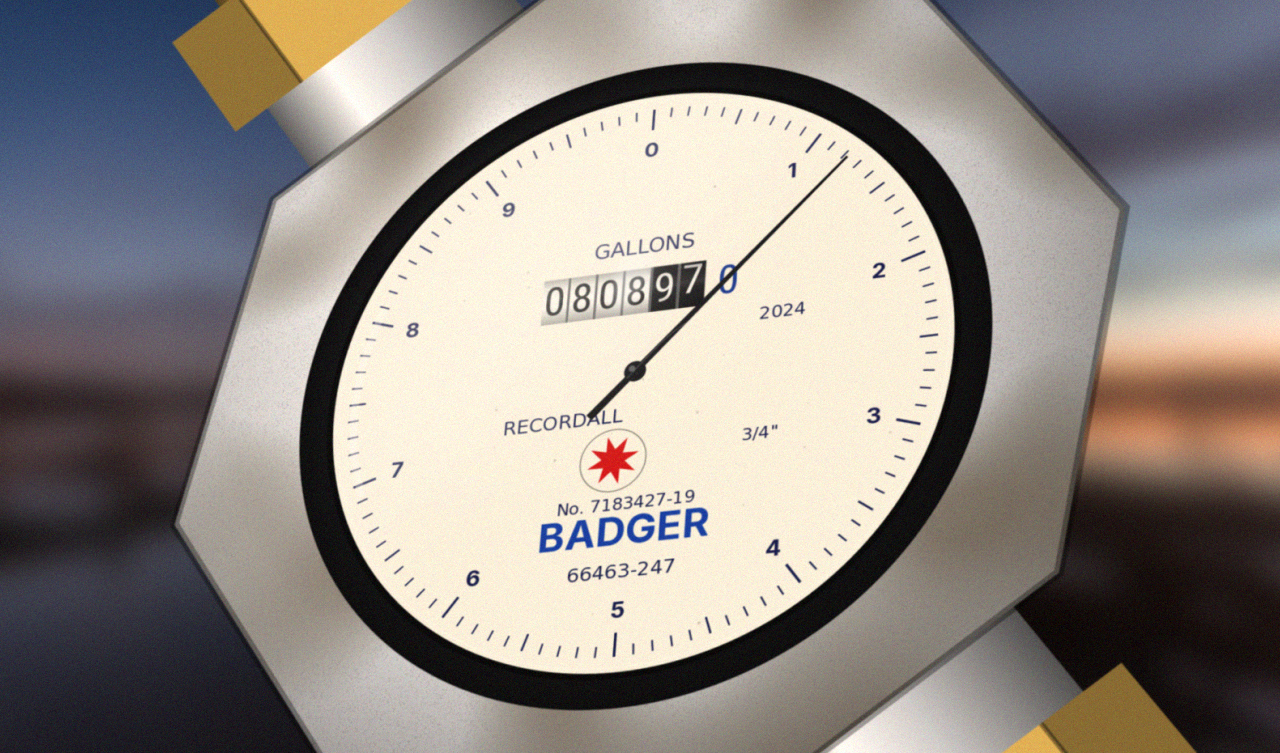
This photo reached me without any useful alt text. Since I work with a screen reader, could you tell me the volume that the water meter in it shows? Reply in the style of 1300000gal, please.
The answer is 808971.2gal
